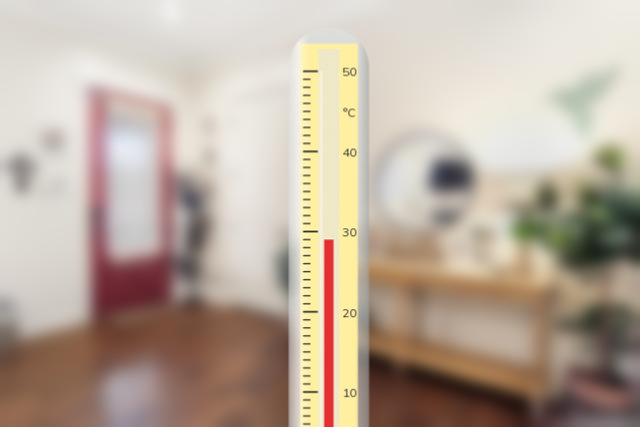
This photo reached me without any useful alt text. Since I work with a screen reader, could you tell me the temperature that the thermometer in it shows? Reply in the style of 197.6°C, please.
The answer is 29°C
